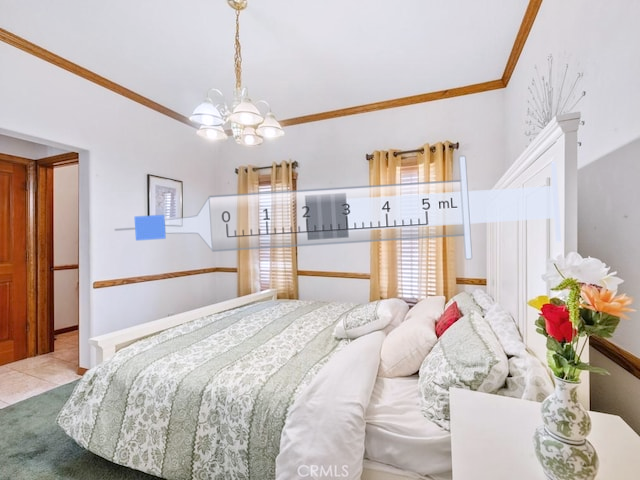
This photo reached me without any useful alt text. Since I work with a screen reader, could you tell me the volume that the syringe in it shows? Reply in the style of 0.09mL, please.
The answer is 2mL
